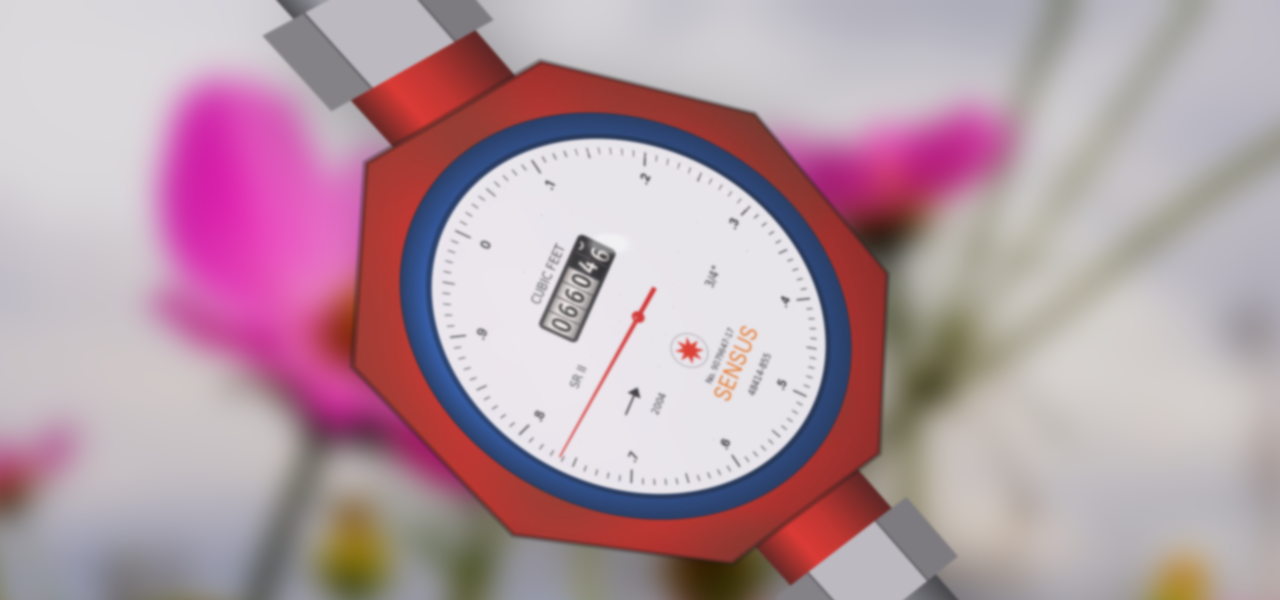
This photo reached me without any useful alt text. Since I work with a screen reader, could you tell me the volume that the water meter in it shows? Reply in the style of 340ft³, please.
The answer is 66045.76ft³
